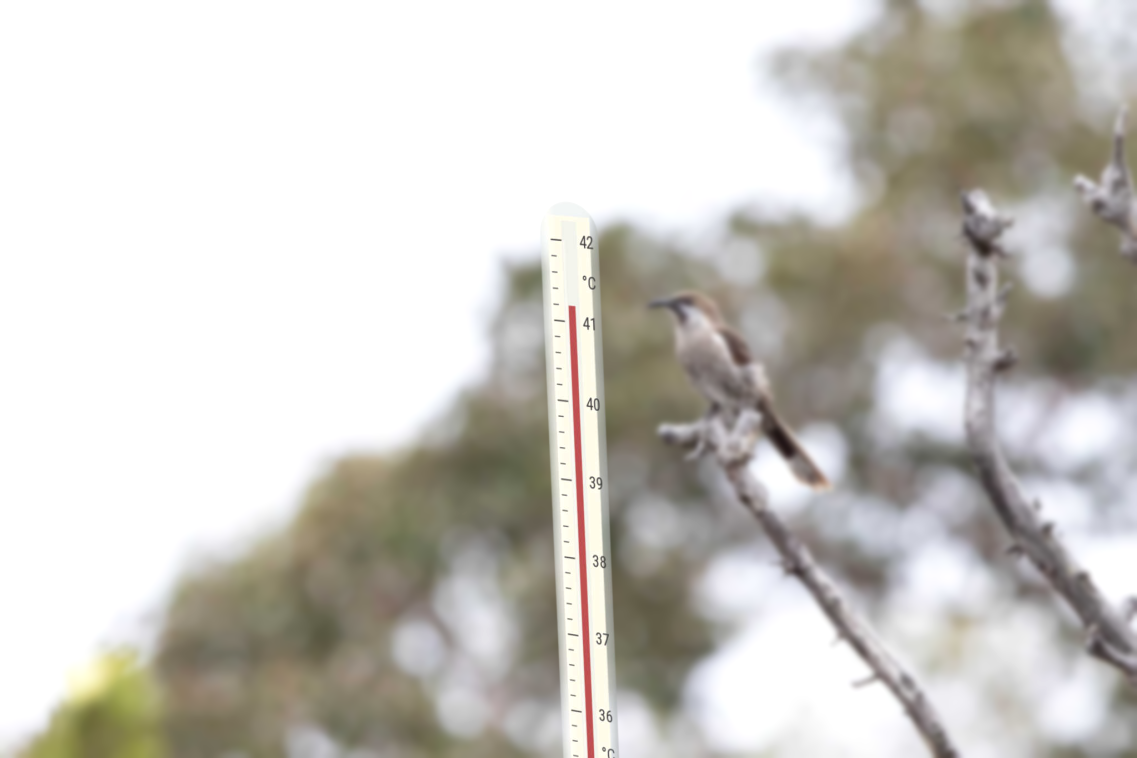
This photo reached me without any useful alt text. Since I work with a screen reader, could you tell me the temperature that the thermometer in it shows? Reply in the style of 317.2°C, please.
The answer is 41.2°C
